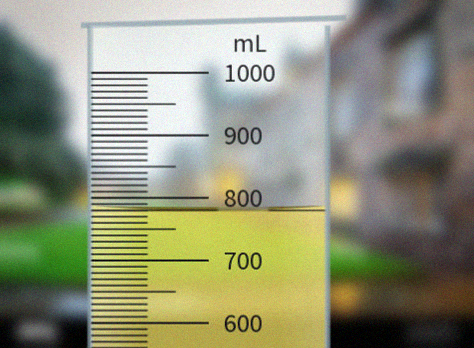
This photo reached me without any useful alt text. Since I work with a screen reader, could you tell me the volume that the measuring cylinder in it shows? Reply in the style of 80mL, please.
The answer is 780mL
